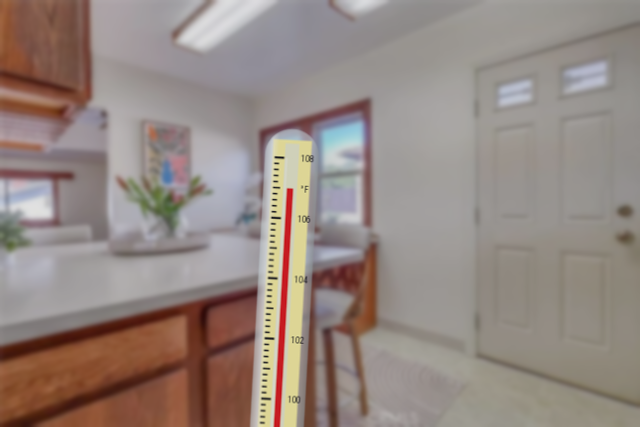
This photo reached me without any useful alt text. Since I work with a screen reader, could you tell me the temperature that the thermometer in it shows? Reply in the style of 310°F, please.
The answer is 107°F
